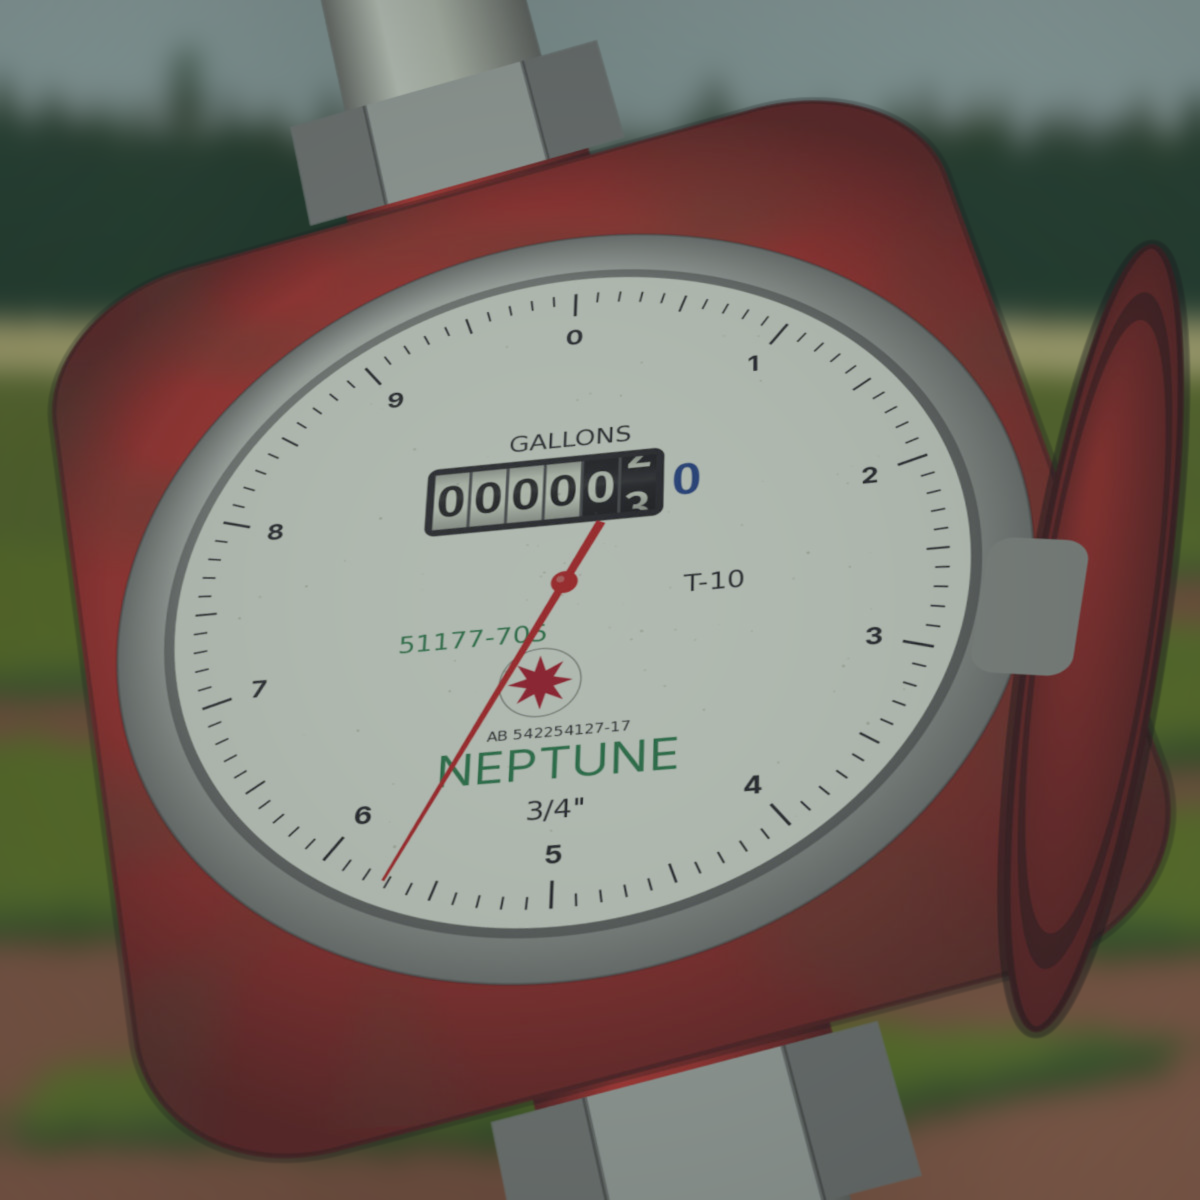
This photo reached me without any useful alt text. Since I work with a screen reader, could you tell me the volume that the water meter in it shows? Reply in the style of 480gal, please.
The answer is 25.7gal
